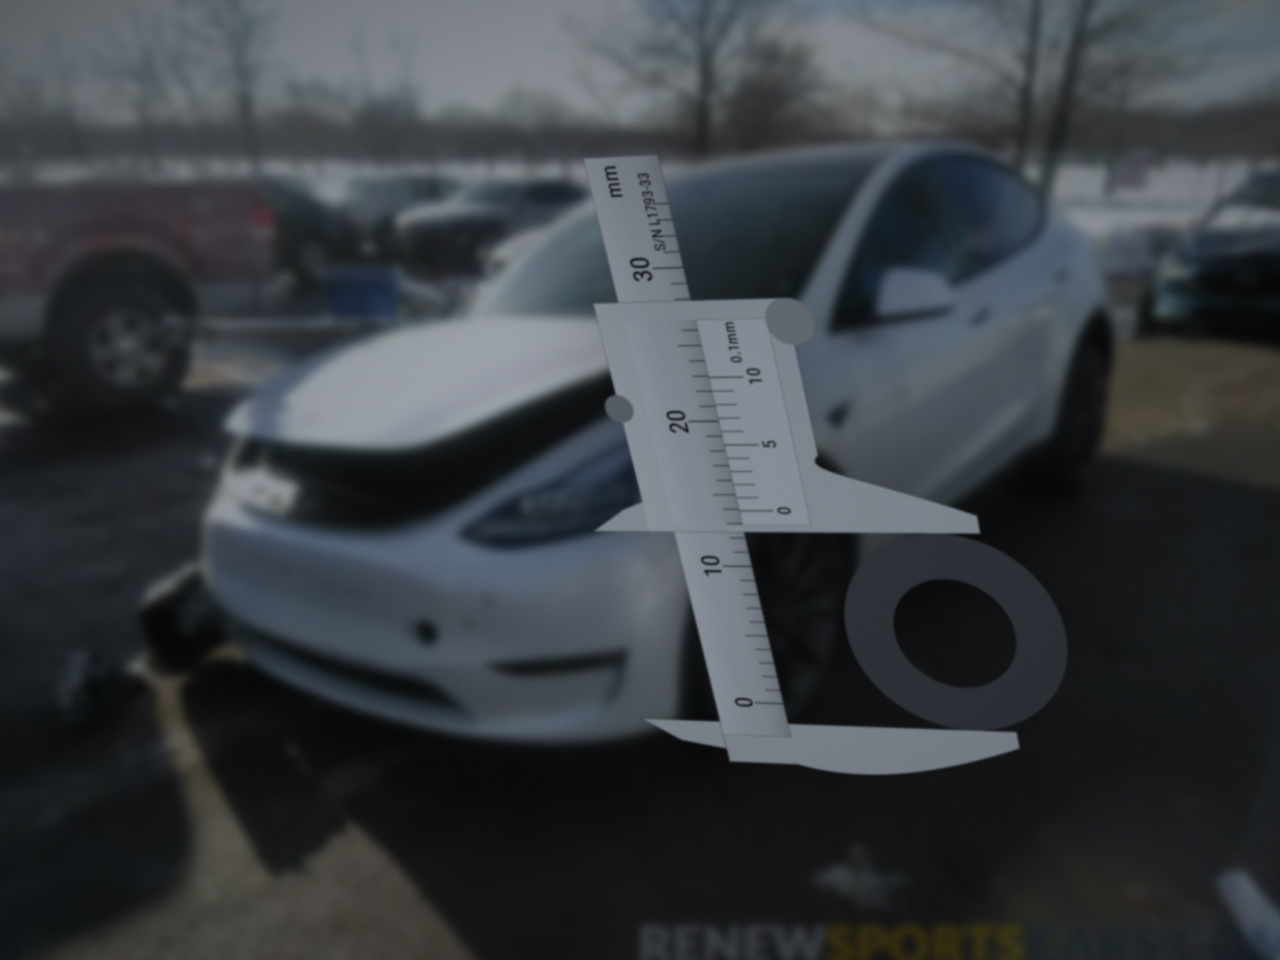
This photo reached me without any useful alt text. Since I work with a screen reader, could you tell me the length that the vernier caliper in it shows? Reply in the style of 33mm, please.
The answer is 13.9mm
